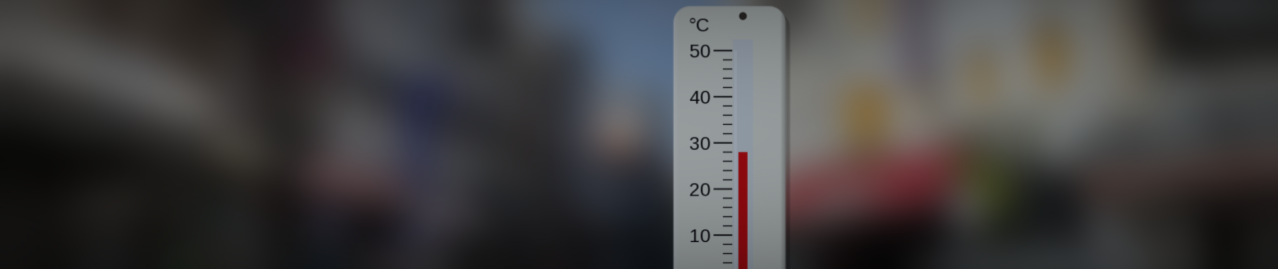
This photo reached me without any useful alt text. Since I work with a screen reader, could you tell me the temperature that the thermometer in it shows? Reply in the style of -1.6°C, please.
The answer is 28°C
